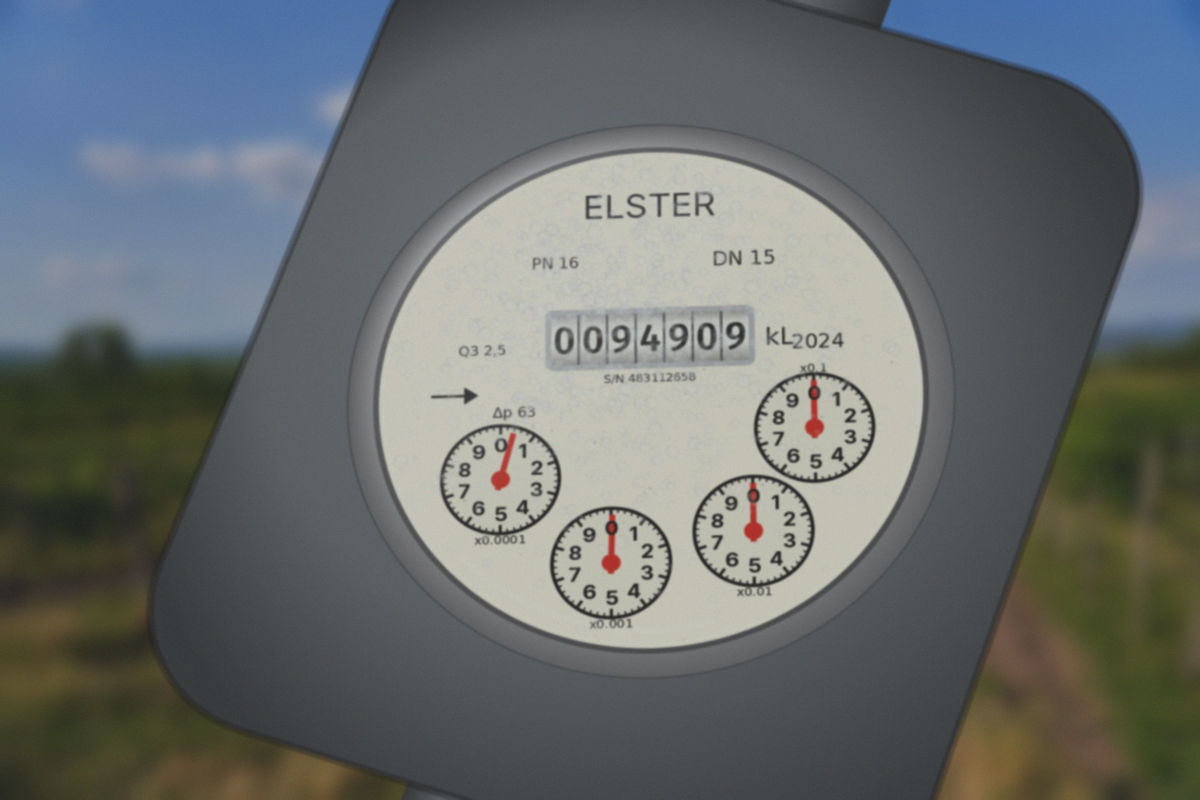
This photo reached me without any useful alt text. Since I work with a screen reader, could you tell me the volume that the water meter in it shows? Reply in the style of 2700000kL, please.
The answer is 94909.0000kL
